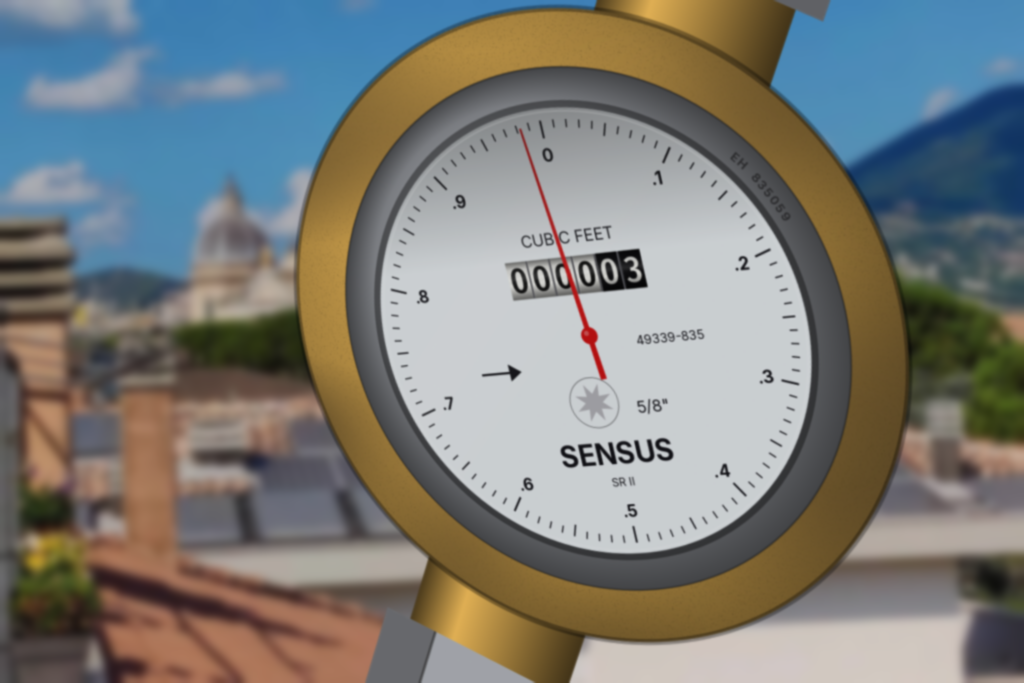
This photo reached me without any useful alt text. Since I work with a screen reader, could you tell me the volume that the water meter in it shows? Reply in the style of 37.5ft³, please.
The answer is 2.98ft³
